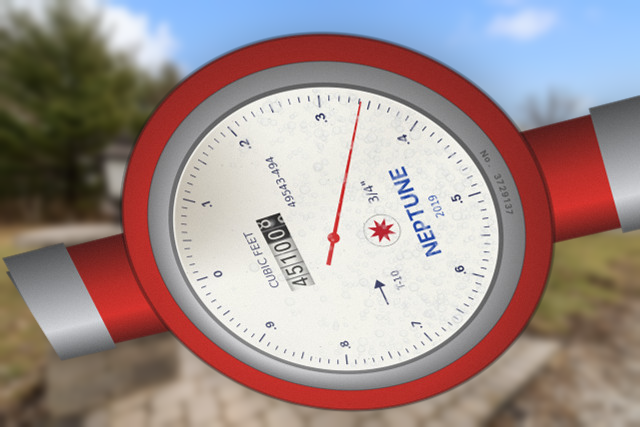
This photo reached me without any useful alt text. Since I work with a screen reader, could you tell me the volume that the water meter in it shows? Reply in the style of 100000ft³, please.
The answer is 451008.34ft³
